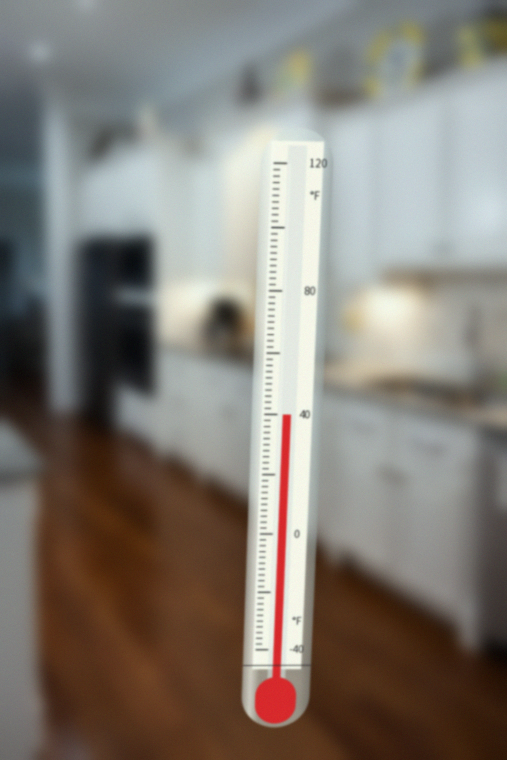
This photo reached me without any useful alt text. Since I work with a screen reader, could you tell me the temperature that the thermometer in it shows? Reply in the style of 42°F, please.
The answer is 40°F
